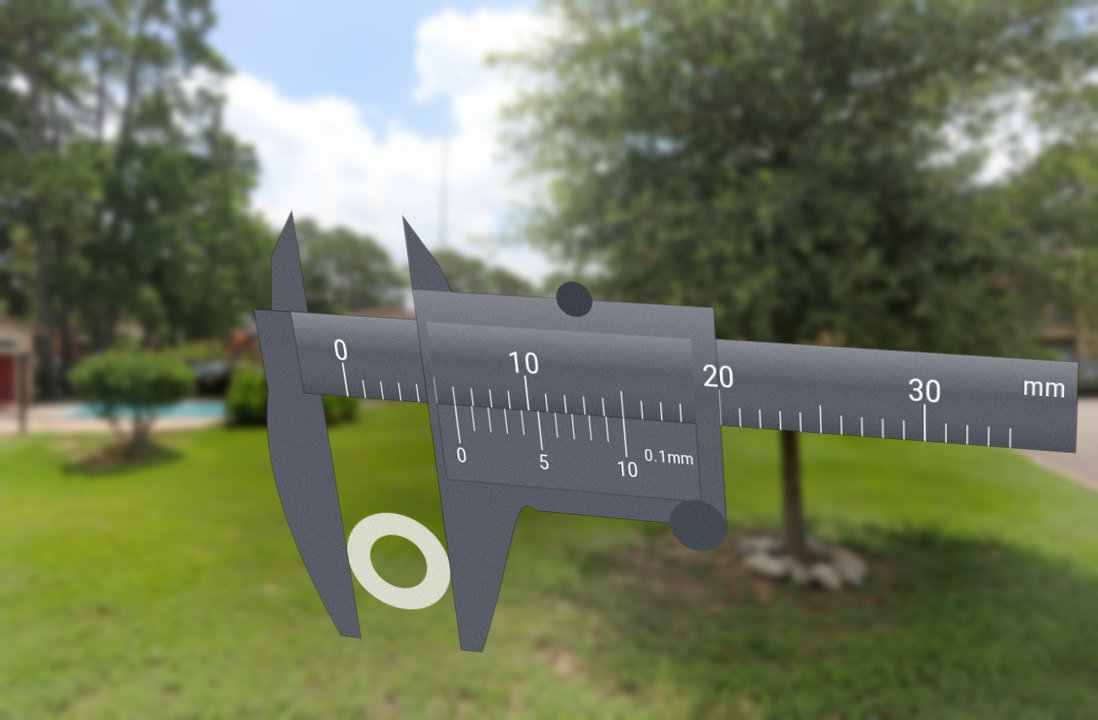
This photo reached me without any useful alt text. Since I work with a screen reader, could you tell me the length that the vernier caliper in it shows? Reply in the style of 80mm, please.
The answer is 6.0mm
